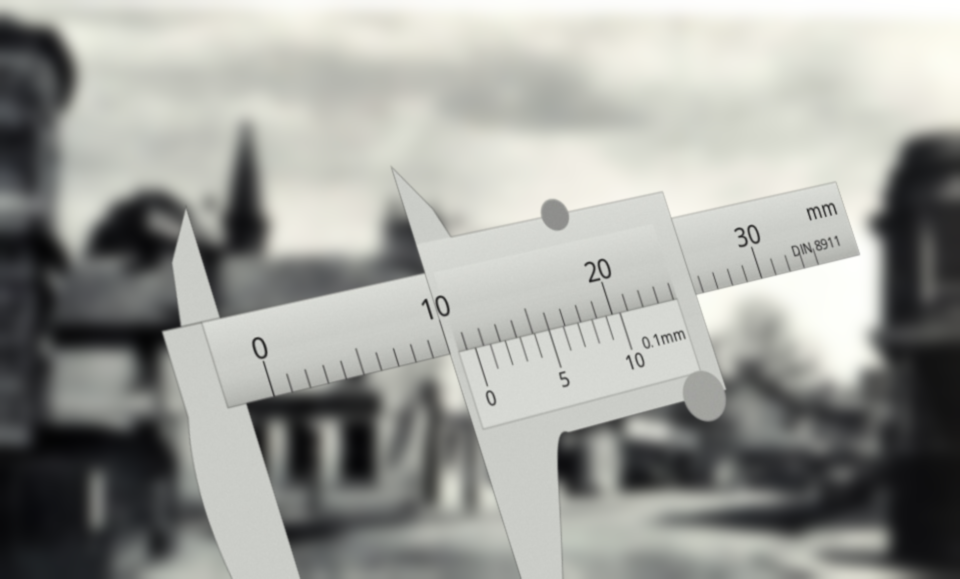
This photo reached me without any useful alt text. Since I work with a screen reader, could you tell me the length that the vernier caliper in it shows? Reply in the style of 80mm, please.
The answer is 11.5mm
